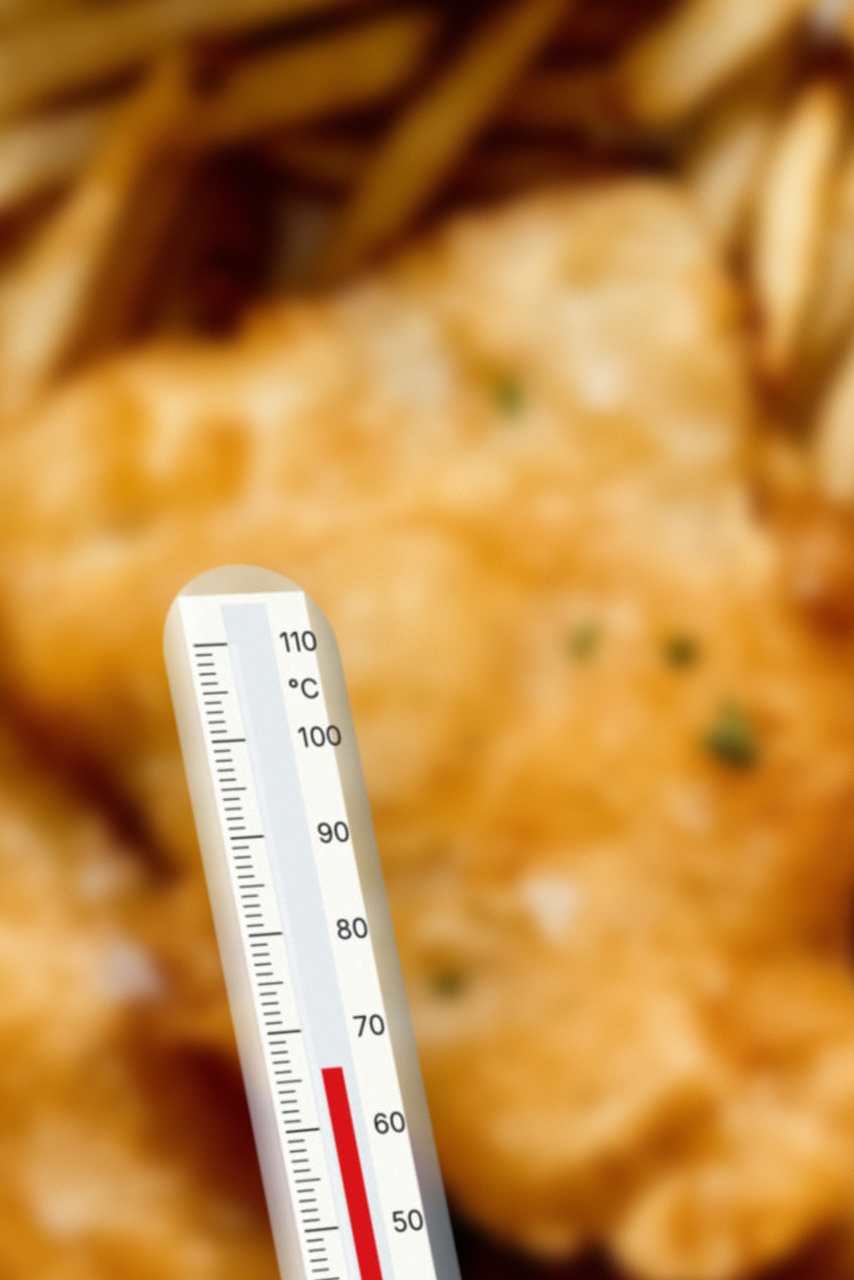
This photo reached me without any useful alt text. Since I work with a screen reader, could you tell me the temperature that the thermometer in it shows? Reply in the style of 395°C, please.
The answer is 66°C
